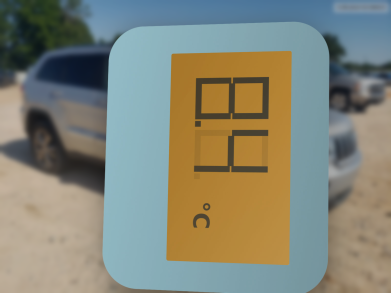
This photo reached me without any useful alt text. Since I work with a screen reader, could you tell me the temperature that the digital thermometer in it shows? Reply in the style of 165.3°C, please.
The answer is 8.4°C
